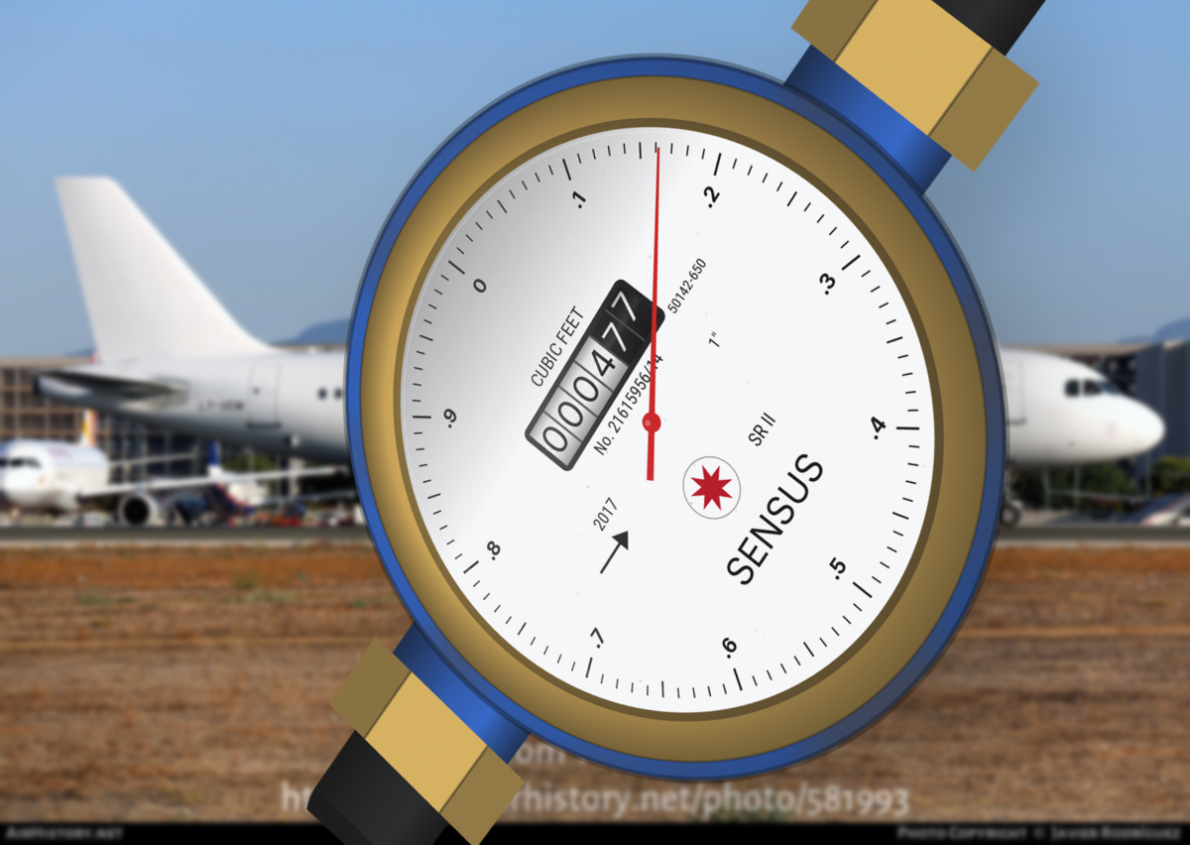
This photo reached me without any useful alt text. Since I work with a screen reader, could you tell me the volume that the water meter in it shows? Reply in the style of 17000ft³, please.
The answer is 477.16ft³
